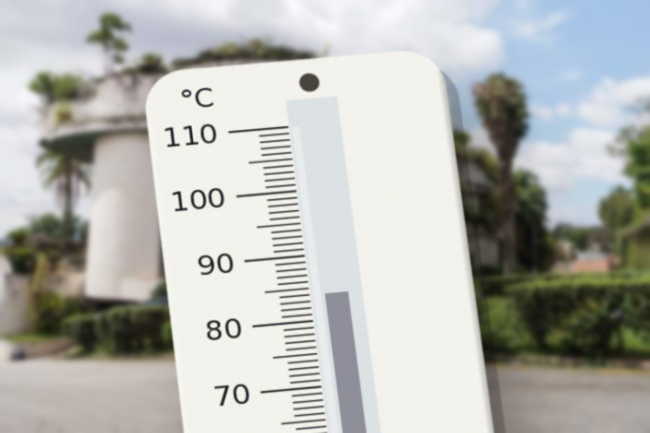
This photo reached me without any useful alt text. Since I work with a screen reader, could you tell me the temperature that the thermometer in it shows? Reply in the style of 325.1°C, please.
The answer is 84°C
